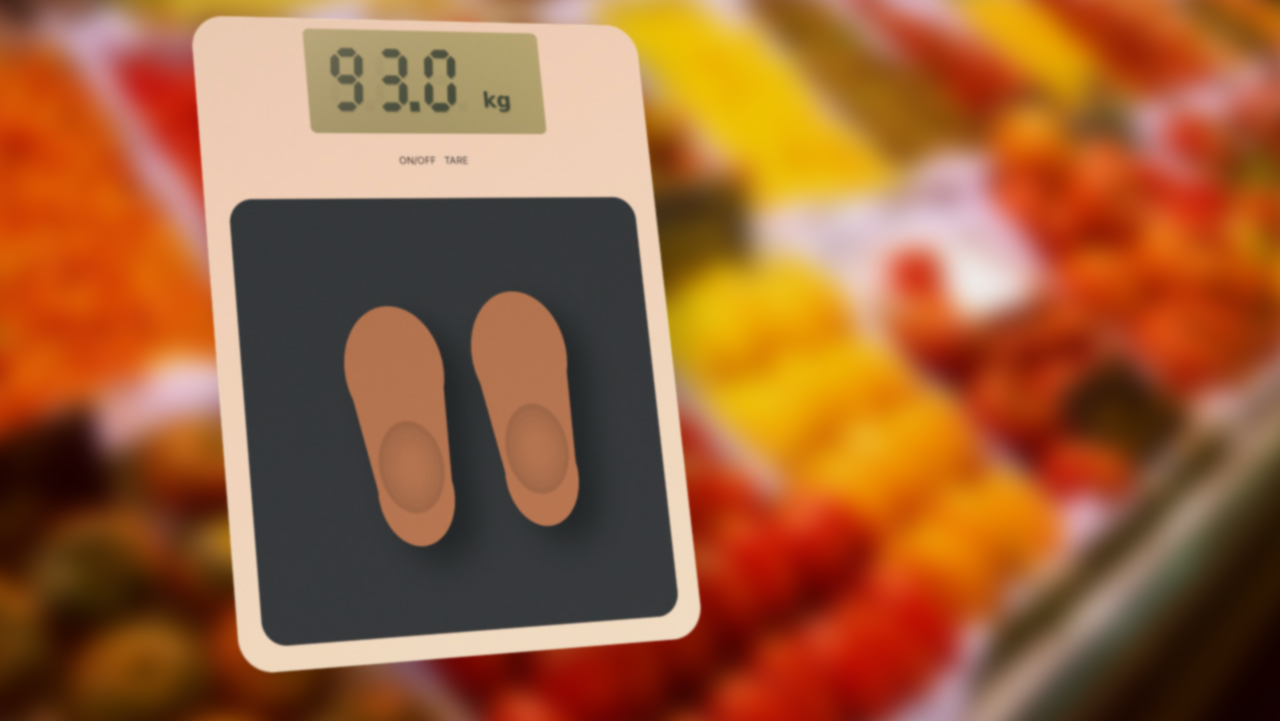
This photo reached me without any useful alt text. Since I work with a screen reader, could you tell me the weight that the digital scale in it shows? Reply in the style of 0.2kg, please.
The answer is 93.0kg
